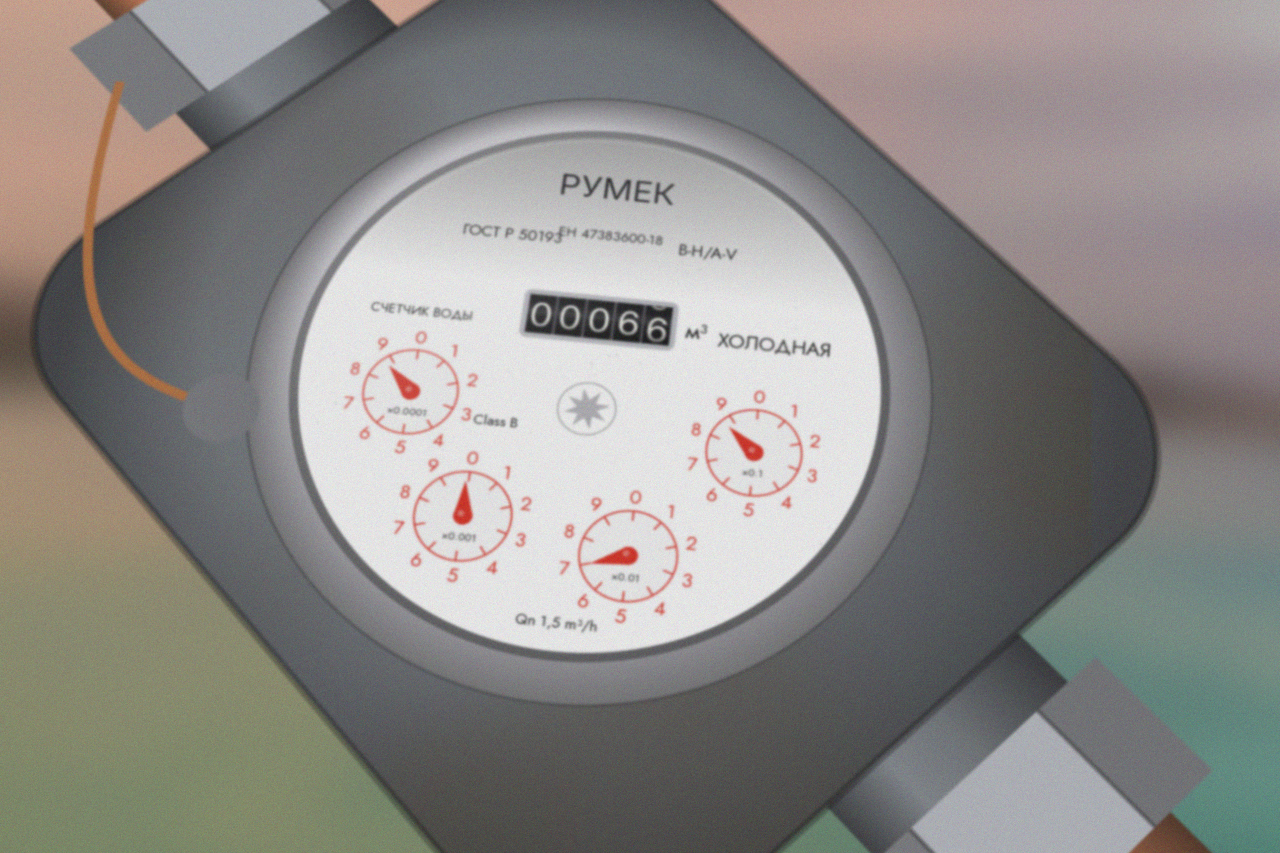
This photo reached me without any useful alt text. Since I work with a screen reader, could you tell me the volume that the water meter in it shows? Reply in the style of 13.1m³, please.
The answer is 65.8698m³
